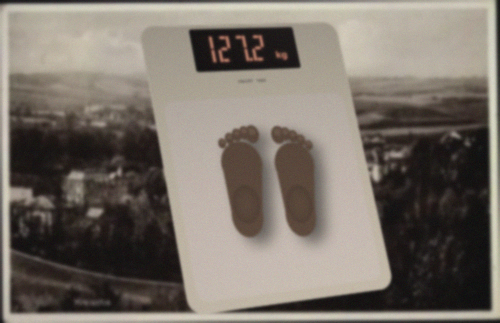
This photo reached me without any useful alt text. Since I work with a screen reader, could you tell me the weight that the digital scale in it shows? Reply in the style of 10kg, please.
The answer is 127.2kg
